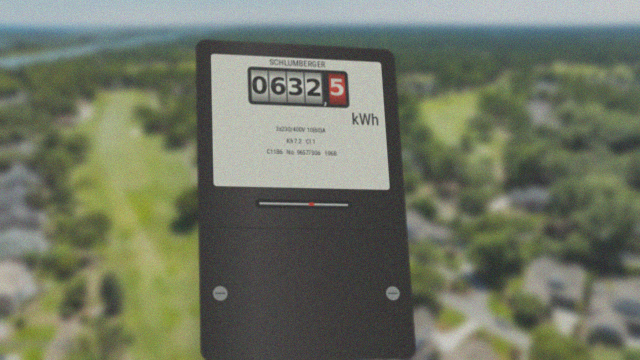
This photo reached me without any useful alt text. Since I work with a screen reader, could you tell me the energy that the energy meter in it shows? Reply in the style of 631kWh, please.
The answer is 632.5kWh
